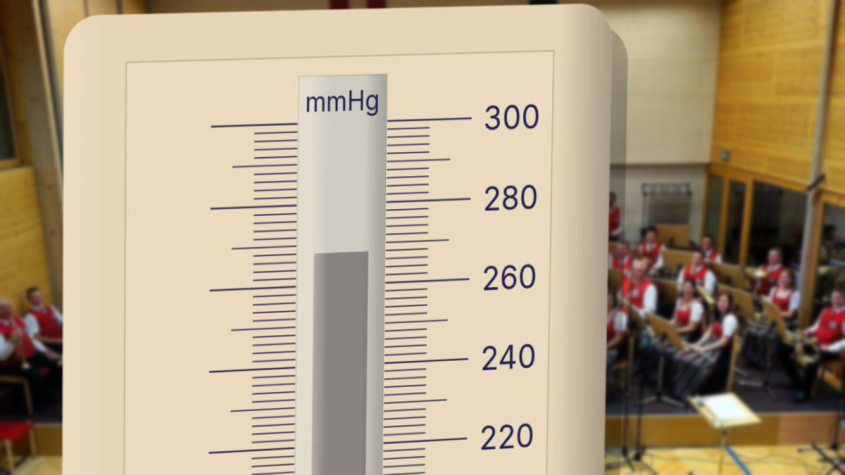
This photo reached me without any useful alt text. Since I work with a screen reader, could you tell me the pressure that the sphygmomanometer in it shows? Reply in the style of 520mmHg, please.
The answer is 268mmHg
